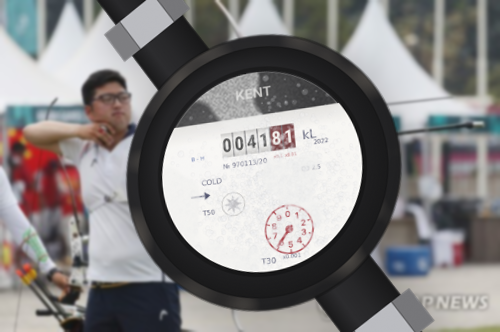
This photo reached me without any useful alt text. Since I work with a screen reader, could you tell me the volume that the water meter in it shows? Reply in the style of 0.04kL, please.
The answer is 41.816kL
